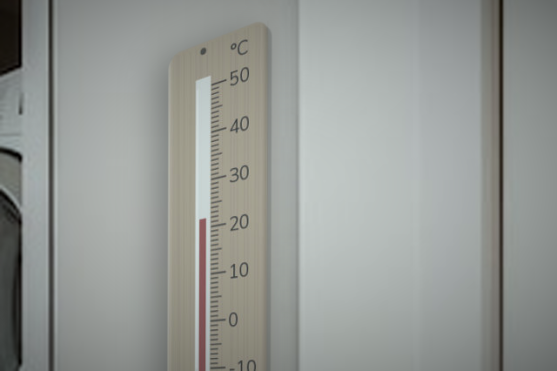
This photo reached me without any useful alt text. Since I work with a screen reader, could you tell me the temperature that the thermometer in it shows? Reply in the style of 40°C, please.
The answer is 22°C
